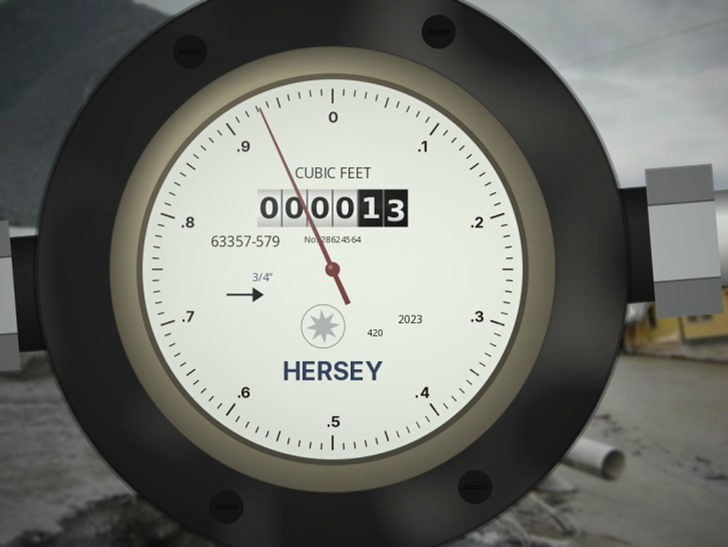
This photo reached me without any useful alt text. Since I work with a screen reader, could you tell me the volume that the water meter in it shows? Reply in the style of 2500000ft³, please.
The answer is 12.93ft³
